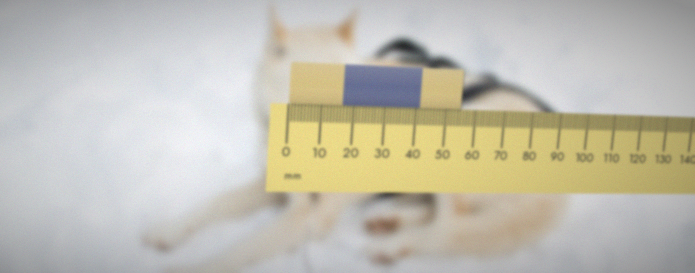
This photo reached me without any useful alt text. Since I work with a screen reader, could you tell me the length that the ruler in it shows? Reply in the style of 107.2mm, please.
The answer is 55mm
